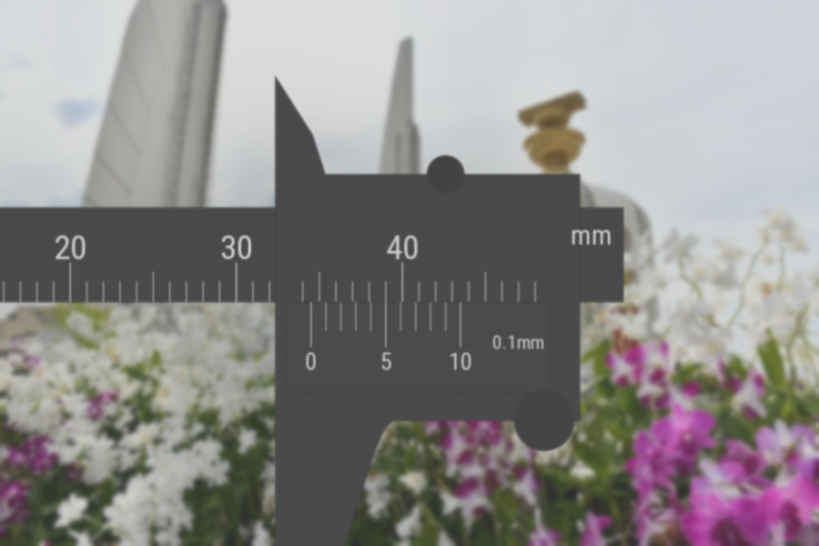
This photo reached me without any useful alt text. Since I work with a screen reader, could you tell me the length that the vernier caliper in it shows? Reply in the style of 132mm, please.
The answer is 34.5mm
